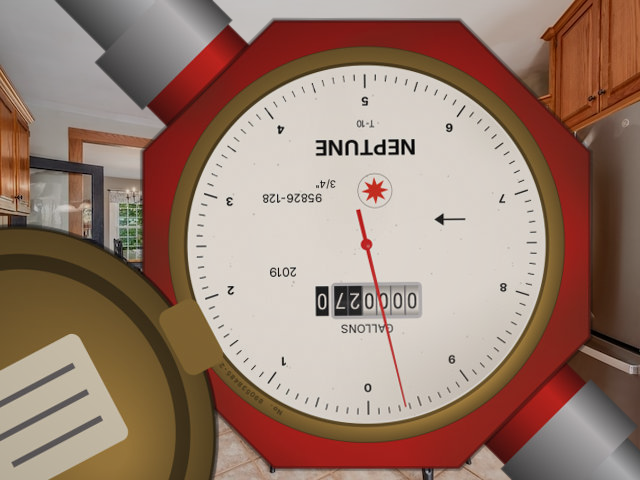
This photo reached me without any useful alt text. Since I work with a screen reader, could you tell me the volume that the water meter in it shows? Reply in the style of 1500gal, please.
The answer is 269.6gal
